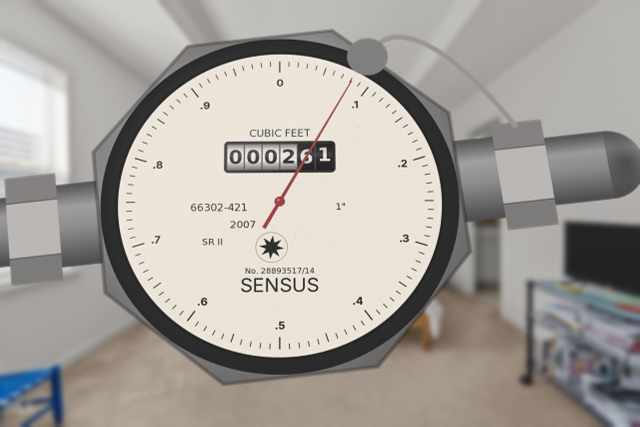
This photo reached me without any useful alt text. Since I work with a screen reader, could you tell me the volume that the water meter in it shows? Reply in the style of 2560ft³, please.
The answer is 261.08ft³
